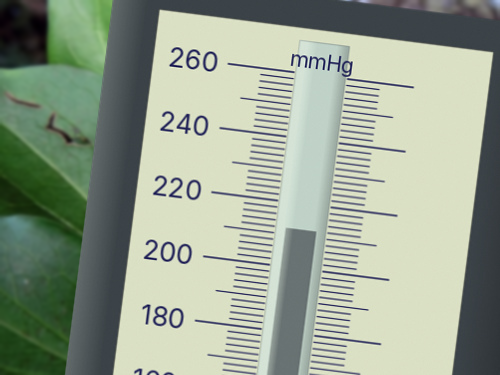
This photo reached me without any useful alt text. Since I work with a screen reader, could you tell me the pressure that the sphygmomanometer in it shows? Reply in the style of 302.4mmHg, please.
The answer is 212mmHg
